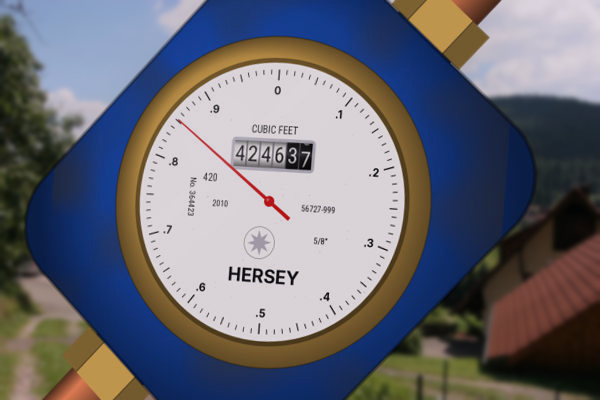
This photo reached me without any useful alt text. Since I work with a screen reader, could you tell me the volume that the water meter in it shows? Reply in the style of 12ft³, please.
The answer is 424636.85ft³
